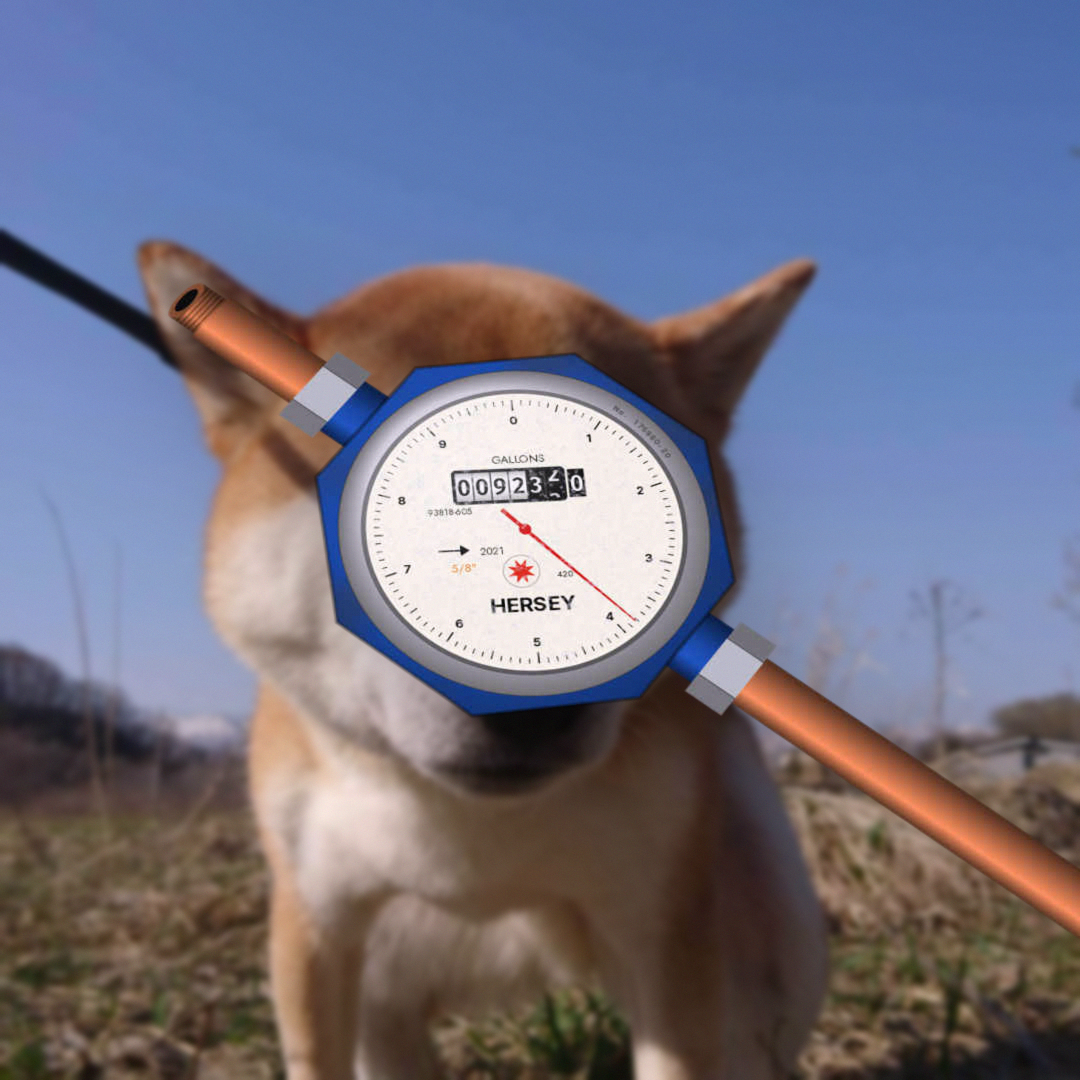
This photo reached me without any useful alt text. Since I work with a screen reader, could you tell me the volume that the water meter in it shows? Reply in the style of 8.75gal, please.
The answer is 92323.8gal
